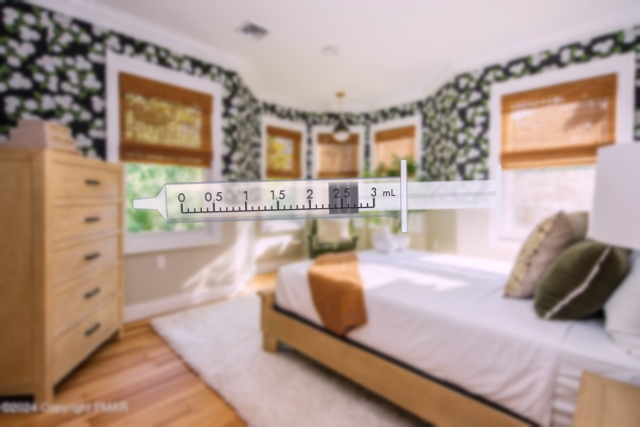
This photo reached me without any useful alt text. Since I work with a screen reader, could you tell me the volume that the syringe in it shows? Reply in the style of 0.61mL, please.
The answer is 2.3mL
